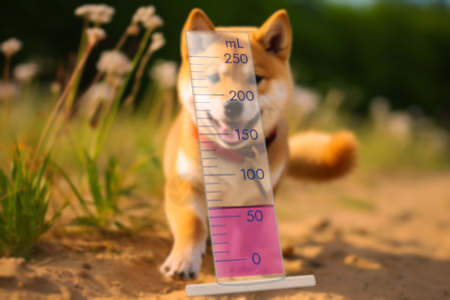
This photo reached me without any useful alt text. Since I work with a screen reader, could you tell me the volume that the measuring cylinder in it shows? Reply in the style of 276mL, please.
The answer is 60mL
